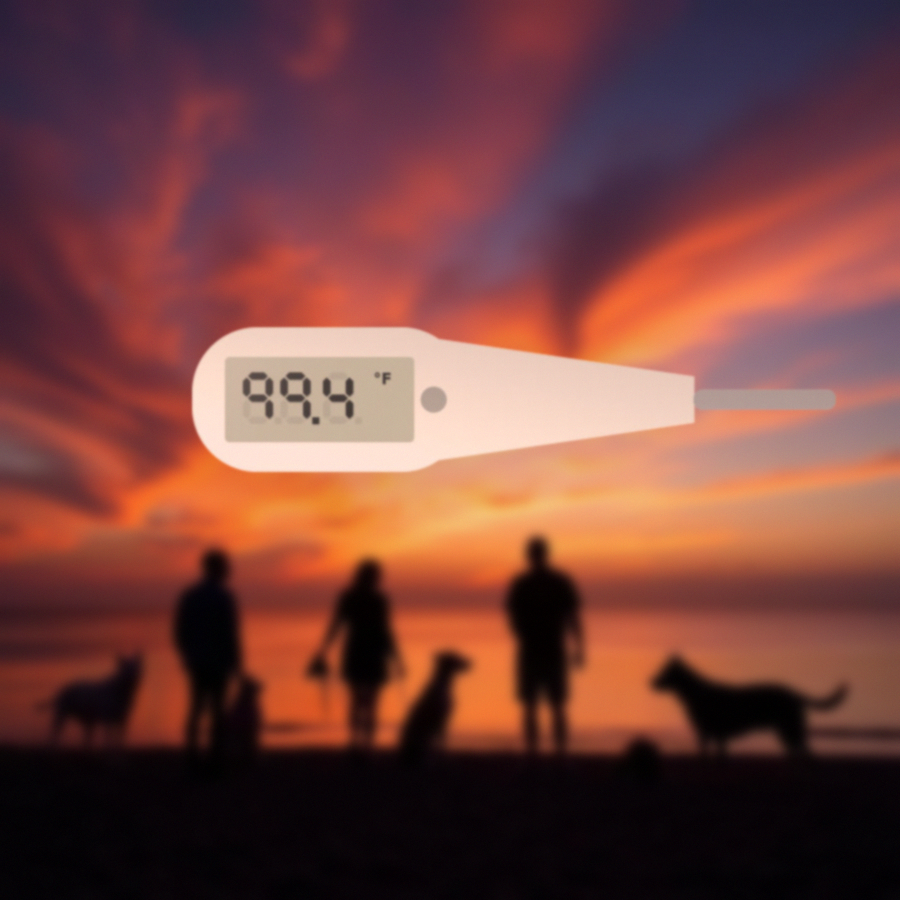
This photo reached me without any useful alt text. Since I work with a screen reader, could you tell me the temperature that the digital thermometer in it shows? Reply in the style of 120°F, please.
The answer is 99.4°F
